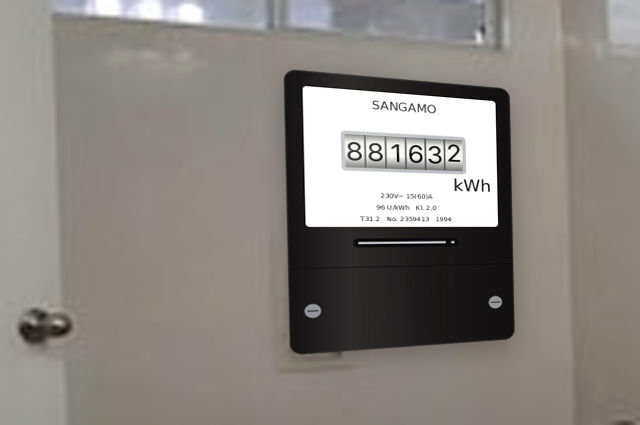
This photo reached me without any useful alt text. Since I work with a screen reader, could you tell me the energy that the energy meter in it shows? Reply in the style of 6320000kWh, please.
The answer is 881632kWh
